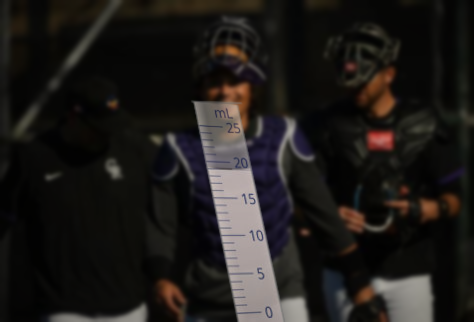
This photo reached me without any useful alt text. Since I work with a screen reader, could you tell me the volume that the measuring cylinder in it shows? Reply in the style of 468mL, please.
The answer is 19mL
